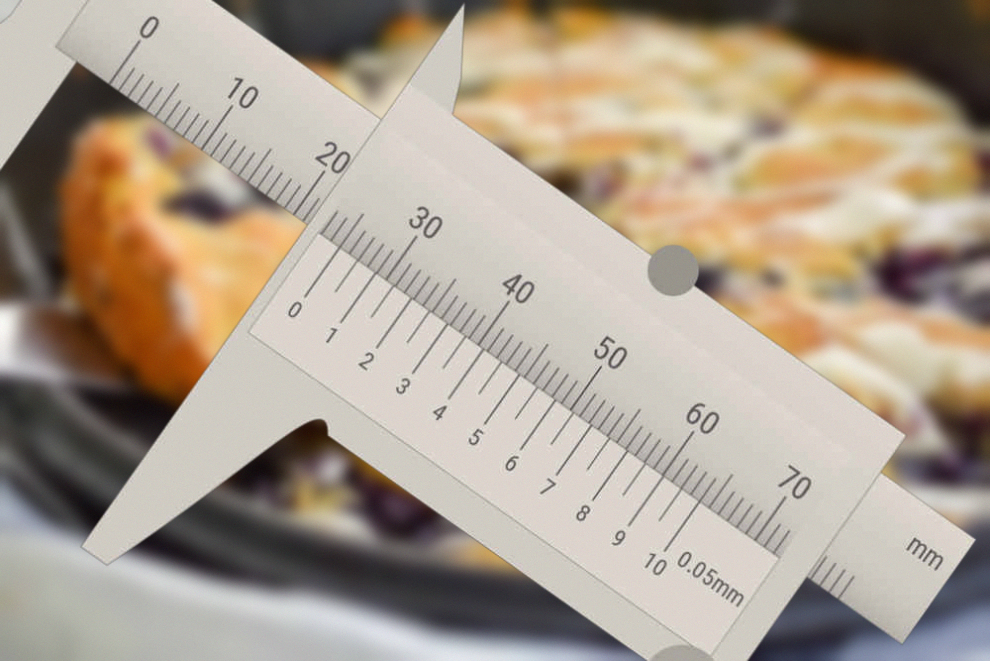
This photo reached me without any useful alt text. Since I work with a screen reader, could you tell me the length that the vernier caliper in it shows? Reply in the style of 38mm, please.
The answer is 25.0mm
